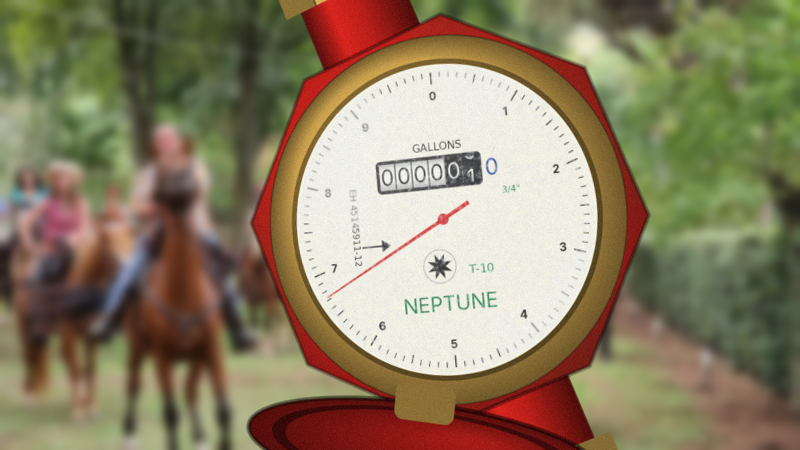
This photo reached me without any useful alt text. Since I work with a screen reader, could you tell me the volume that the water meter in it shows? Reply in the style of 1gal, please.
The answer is 6.7gal
